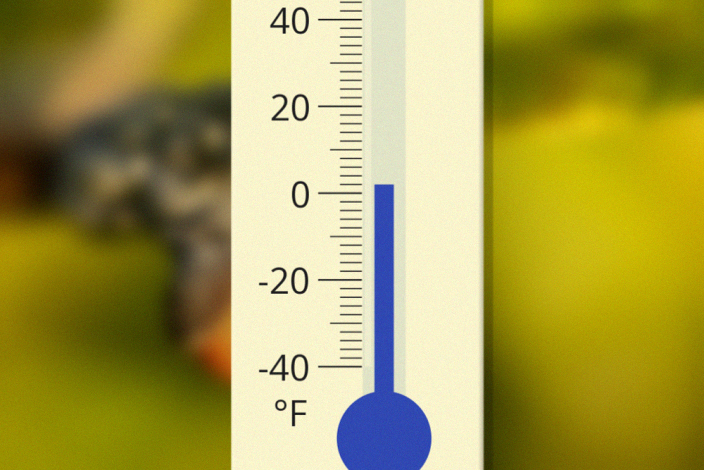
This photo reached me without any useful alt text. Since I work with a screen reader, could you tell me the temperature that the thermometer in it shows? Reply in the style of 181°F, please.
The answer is 2°F
